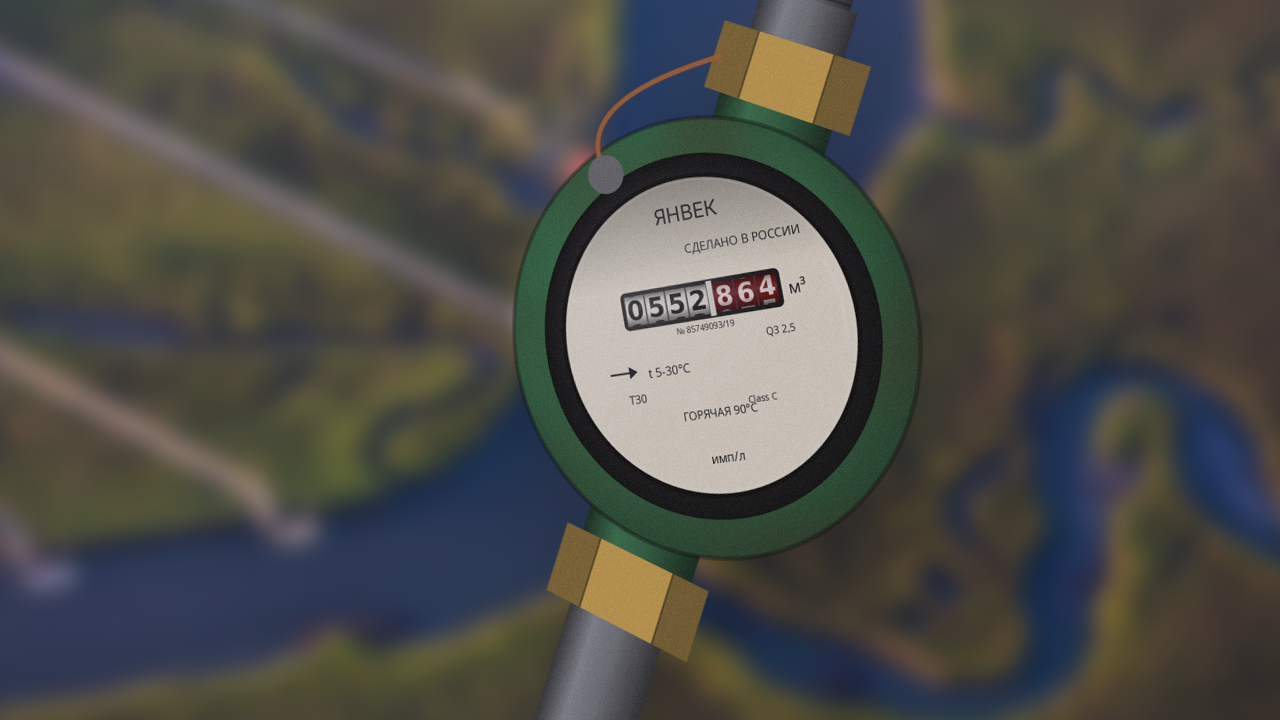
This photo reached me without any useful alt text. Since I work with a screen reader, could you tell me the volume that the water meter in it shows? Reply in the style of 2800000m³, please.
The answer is 552.864m³
